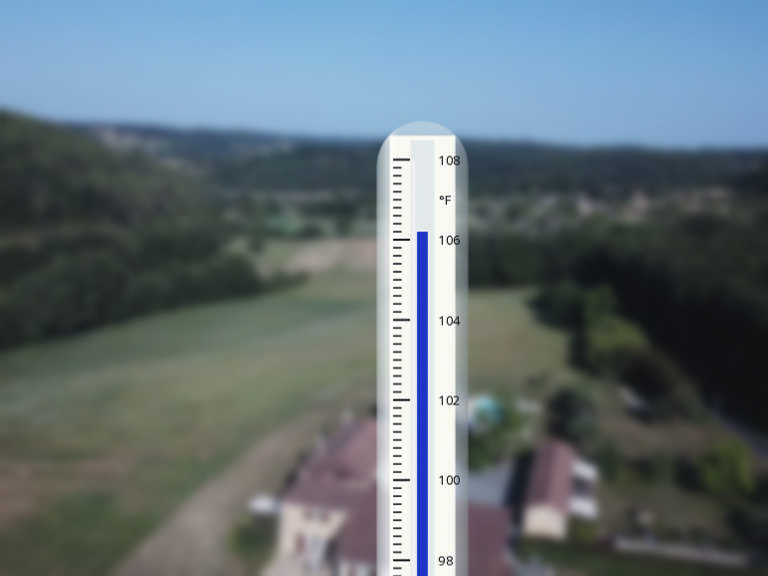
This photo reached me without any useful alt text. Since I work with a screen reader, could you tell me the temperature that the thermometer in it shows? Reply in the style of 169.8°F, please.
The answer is 106.2°F
